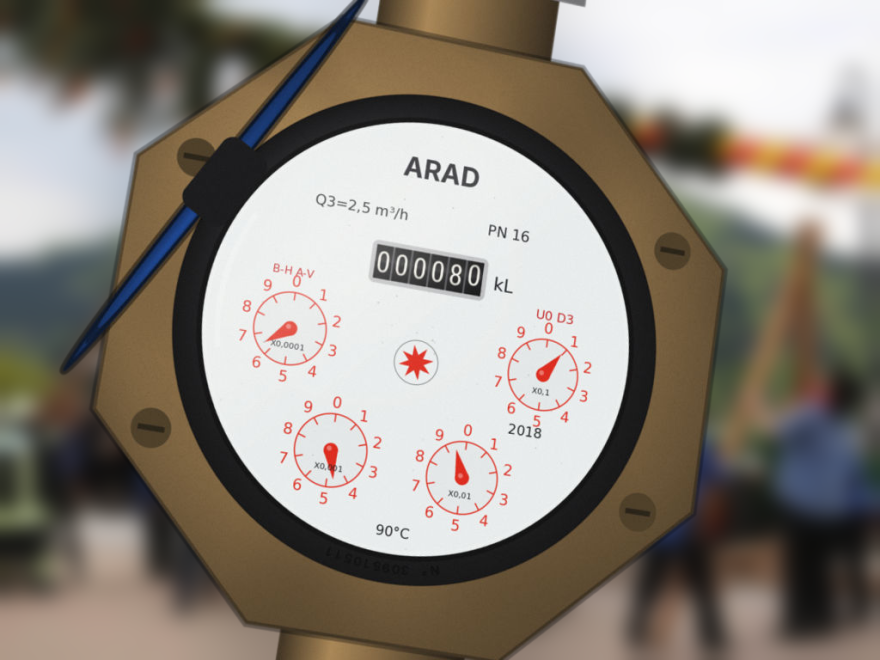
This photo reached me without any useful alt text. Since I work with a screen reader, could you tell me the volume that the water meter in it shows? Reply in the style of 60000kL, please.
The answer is 80.0946kL
